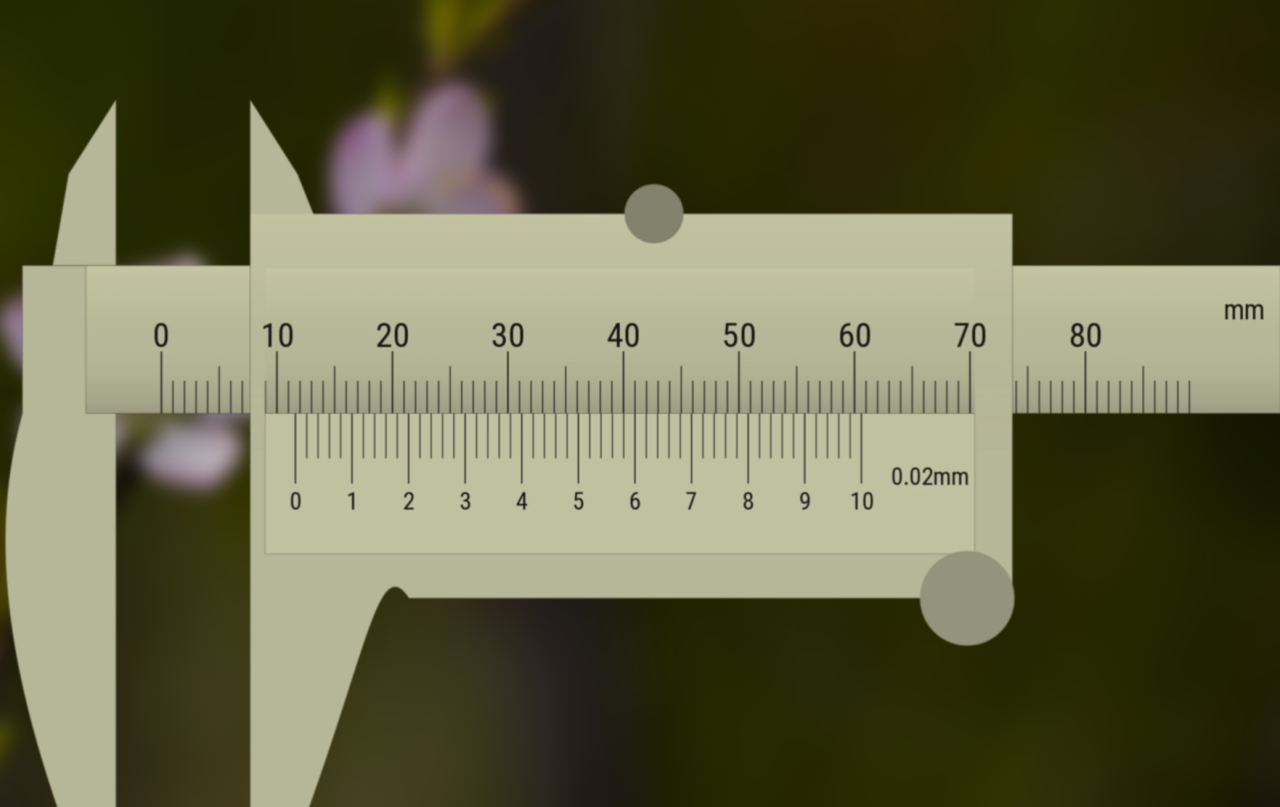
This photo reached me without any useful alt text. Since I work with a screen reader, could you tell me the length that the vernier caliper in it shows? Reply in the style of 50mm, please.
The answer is 11.6mm
